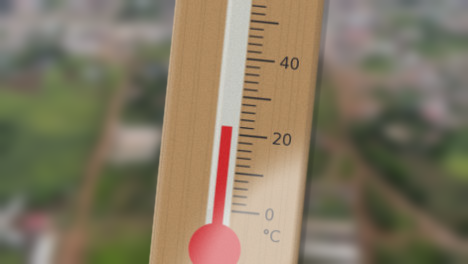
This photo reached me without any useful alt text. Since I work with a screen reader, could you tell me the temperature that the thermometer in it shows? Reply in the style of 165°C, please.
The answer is 22°C
